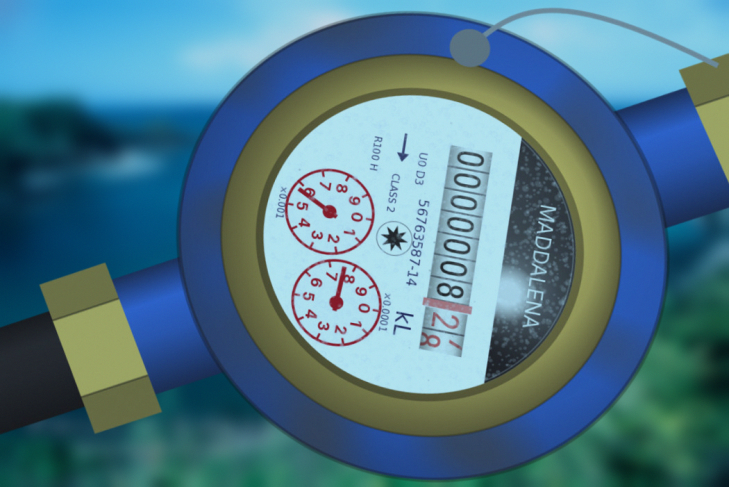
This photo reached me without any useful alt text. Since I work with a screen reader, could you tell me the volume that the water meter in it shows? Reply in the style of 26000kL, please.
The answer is 8.2757kL
